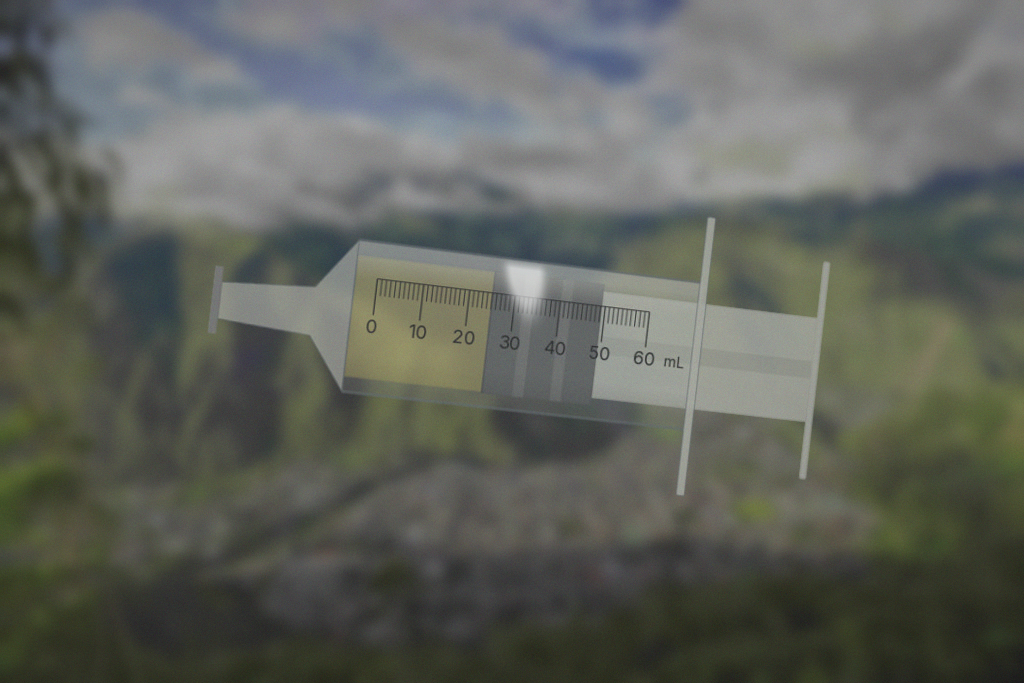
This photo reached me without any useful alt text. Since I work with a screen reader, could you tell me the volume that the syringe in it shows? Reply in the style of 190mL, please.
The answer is 25mL
